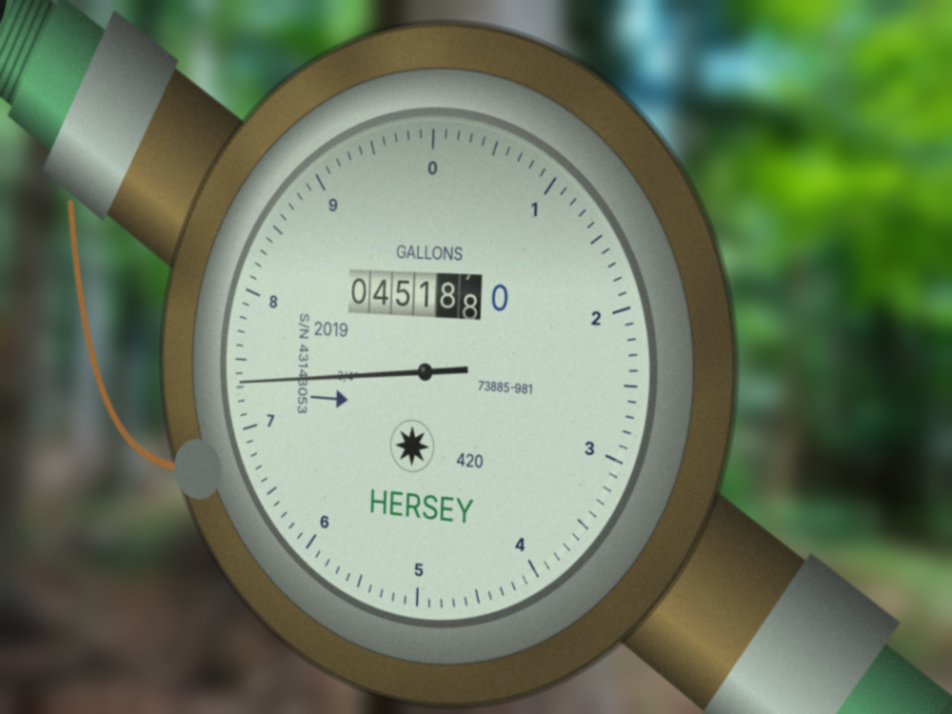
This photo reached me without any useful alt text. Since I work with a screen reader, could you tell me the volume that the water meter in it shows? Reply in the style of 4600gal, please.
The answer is 451877.3gal
